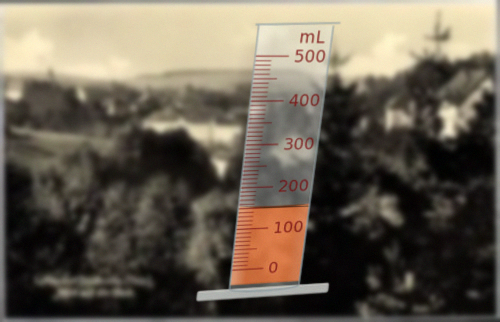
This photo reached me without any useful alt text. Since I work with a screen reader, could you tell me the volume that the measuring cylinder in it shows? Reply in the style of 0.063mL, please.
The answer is 150mL
